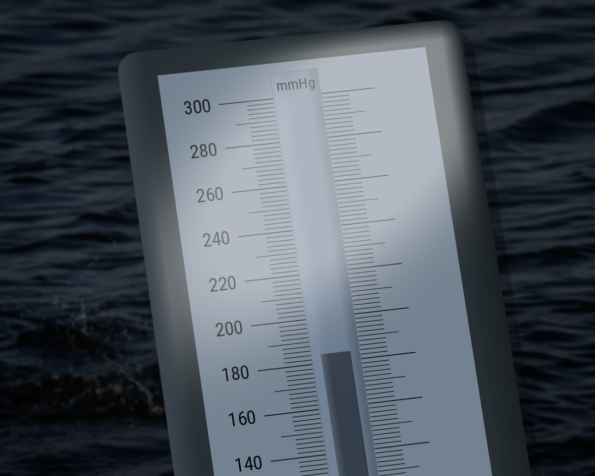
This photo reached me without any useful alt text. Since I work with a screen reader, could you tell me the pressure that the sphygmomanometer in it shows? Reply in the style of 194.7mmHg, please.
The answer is 184mmHg
